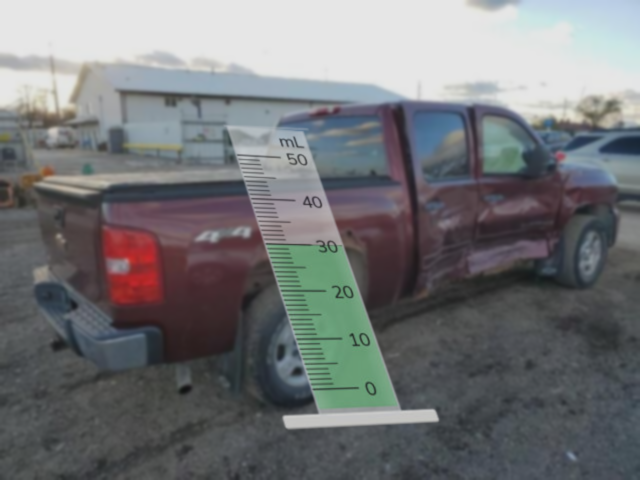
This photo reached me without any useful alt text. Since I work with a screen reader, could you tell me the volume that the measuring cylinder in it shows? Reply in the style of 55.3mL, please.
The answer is 30mL
